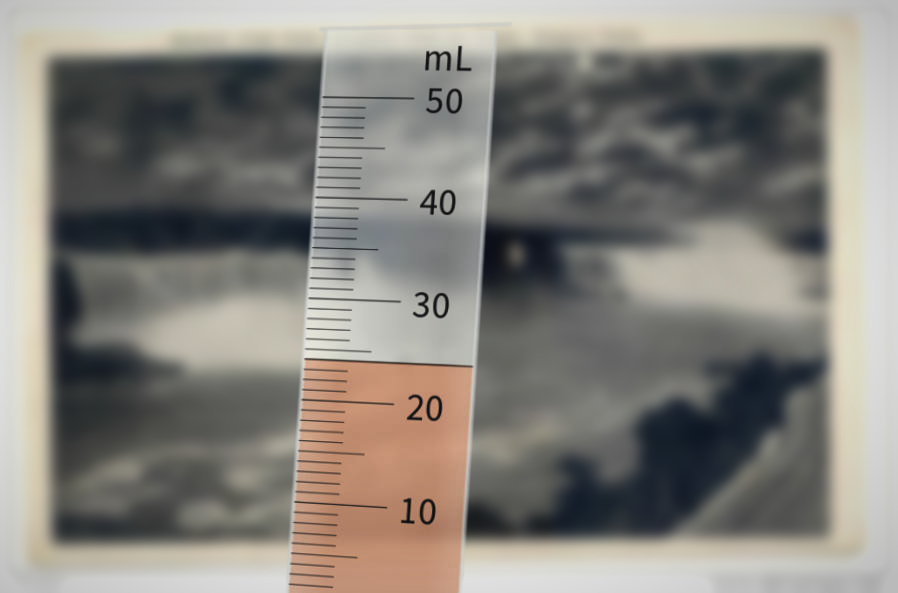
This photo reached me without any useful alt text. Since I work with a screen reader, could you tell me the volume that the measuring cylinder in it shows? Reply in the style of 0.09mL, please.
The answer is 24mL
